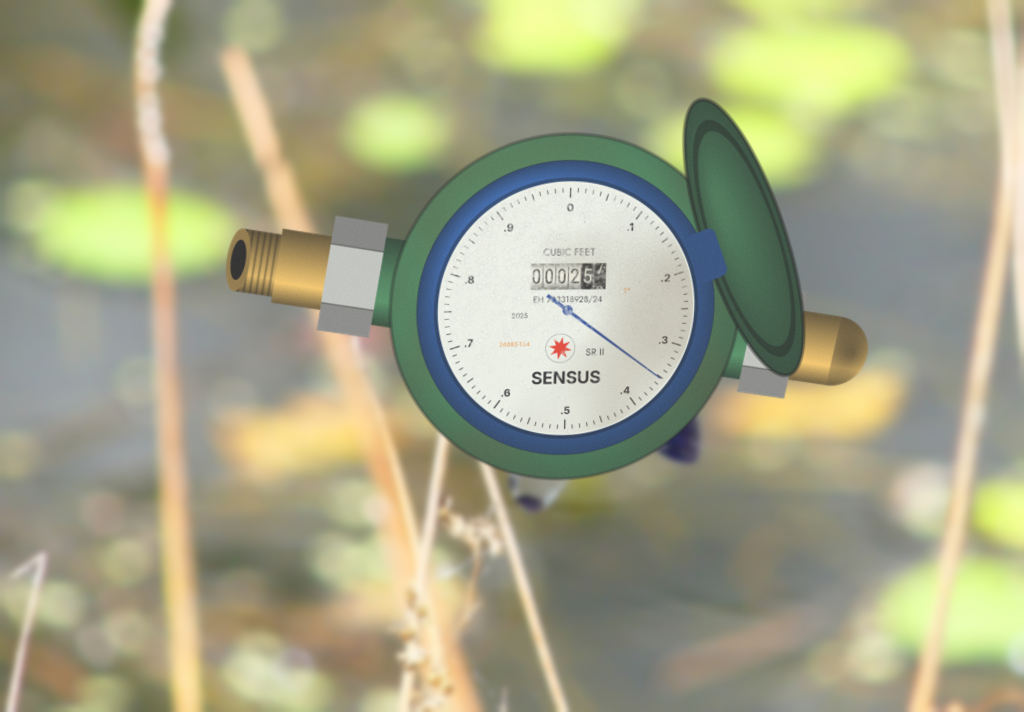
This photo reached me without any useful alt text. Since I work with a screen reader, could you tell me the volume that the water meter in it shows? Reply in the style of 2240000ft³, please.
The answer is 257.35ft³
